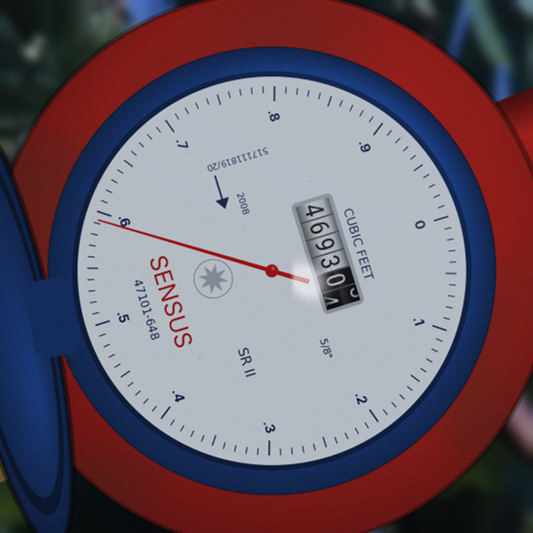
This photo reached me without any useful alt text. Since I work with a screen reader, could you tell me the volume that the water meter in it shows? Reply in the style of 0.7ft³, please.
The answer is 469303.59ft³
